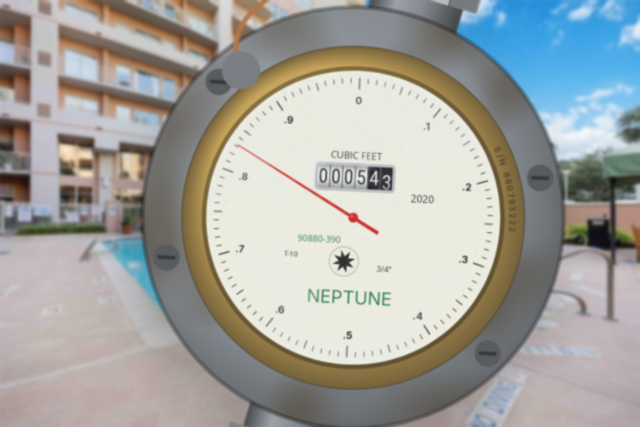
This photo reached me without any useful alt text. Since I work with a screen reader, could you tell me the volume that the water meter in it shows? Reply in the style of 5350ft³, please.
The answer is 542.83ft³
